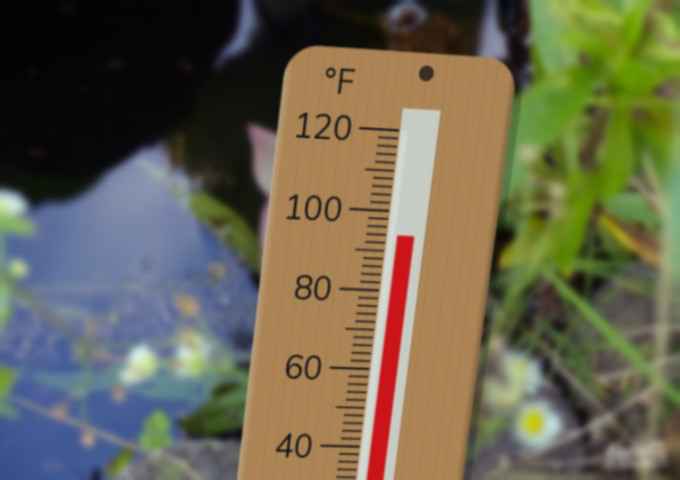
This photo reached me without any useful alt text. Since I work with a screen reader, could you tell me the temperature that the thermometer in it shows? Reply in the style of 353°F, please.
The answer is 94°F
